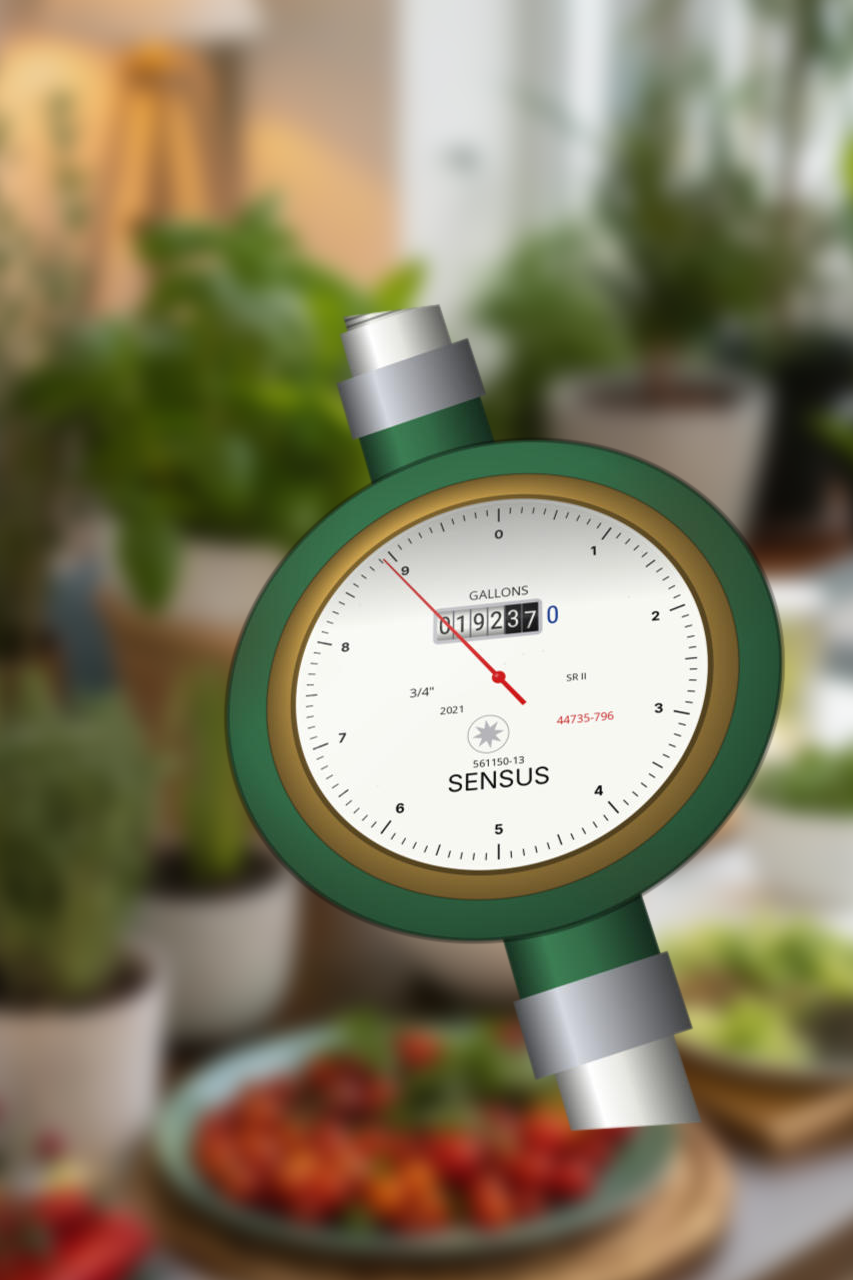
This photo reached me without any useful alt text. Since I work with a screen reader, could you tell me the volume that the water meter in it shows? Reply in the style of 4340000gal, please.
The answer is 192368.9gal
